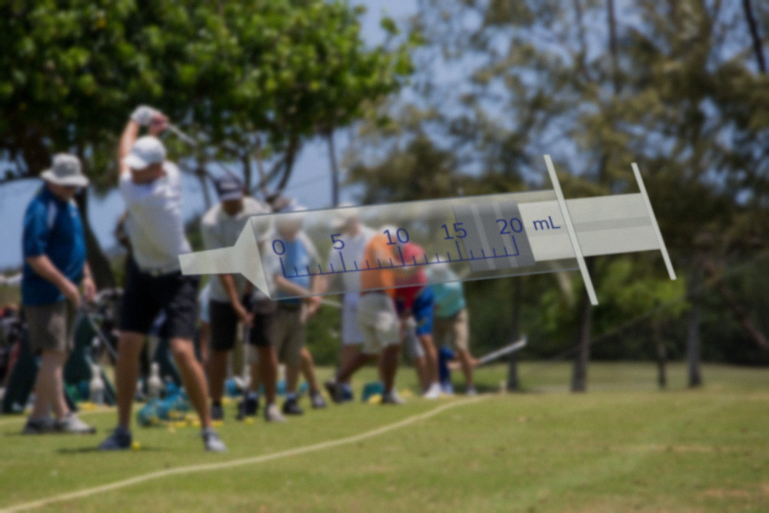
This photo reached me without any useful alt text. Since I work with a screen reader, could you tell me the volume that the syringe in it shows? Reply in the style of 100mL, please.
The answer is 15.5mL
